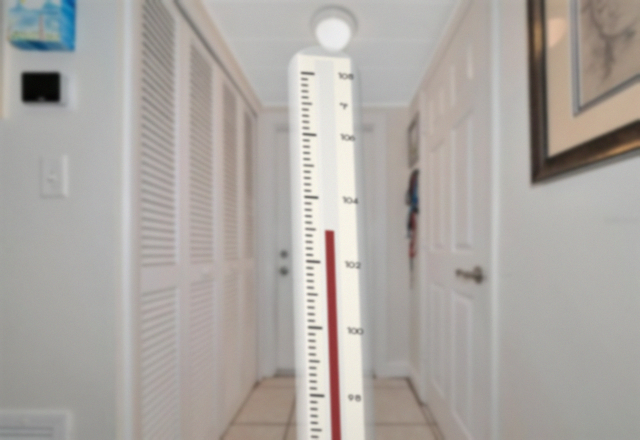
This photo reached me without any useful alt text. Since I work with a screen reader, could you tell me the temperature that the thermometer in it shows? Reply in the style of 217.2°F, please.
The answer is 103°F
